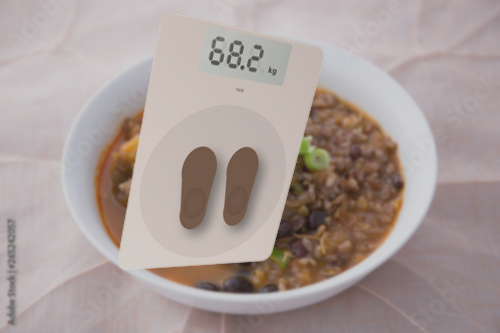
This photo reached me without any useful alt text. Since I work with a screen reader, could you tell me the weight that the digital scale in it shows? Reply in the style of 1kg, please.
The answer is 68.2kg
